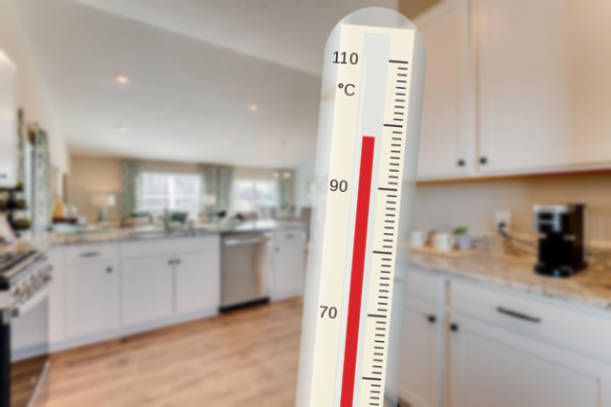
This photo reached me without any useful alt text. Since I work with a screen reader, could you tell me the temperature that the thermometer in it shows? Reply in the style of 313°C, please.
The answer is 98°C
